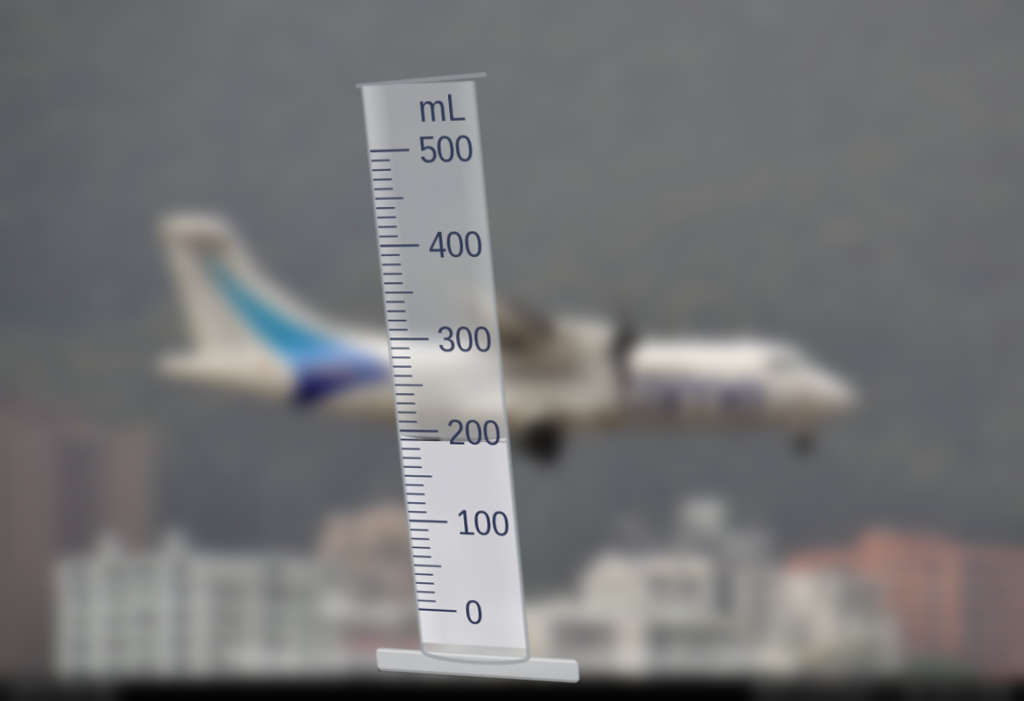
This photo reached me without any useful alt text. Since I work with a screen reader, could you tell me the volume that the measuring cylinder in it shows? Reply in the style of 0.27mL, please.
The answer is 190mL
